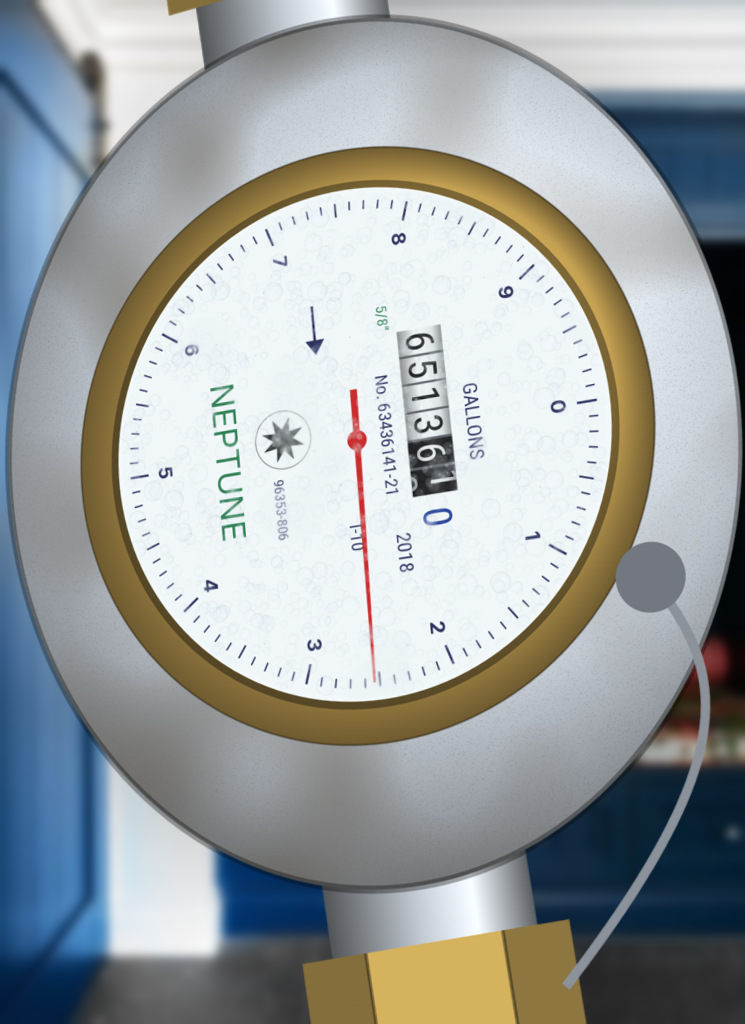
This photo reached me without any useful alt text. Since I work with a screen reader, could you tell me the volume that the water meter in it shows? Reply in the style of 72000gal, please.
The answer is 6513612.5gal
